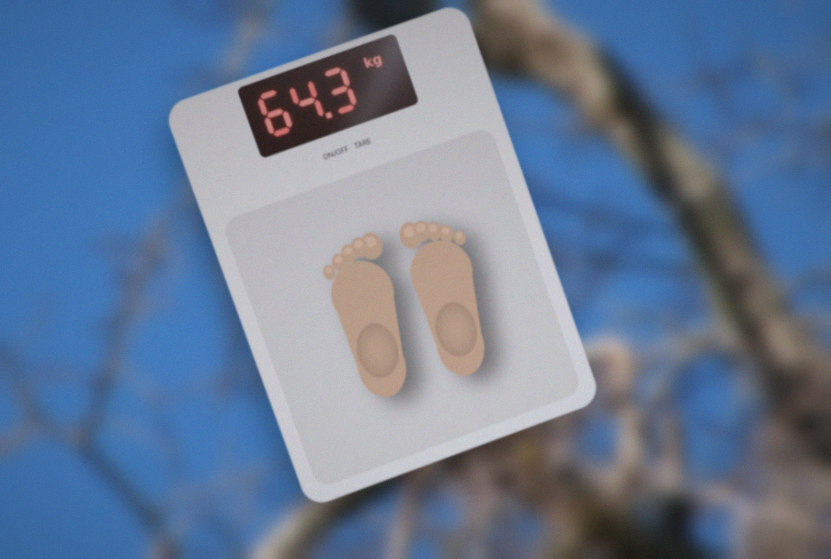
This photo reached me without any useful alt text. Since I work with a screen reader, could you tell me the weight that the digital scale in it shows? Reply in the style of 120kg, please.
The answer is 64.3kg
